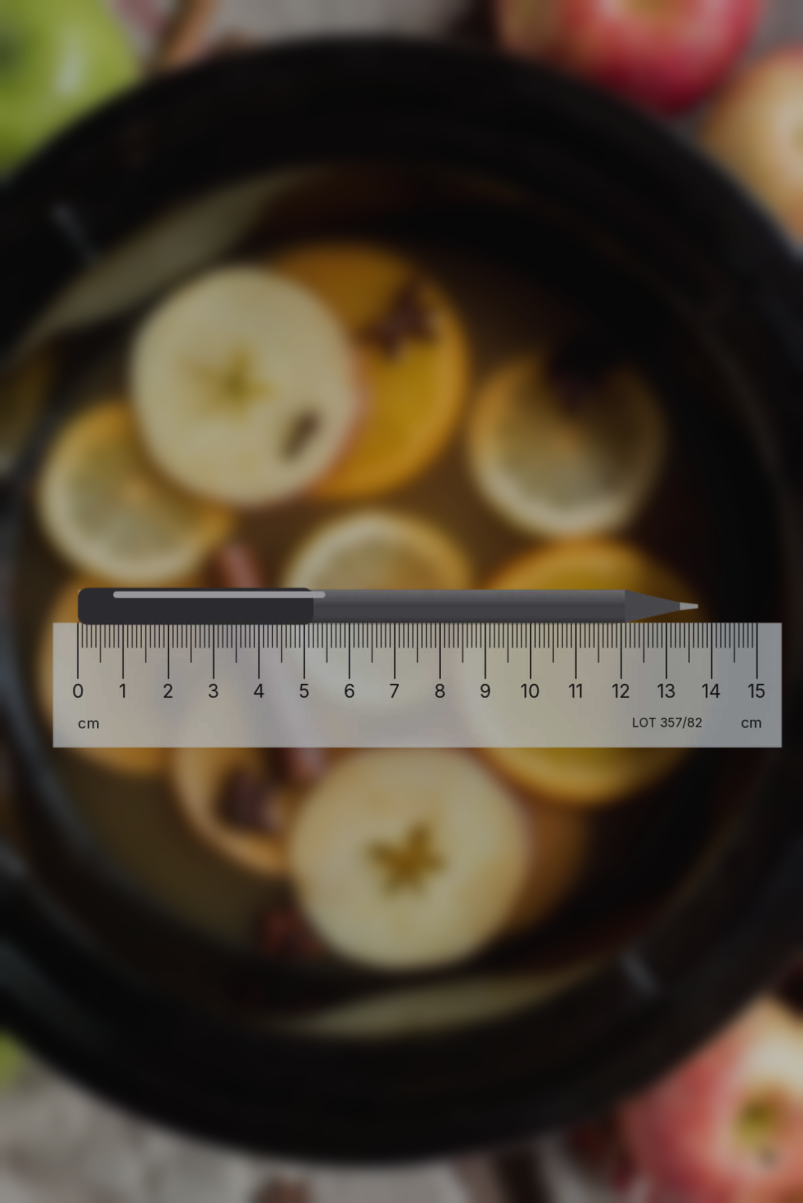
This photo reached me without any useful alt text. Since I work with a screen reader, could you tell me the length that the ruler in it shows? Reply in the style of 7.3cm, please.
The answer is 13.7cm
